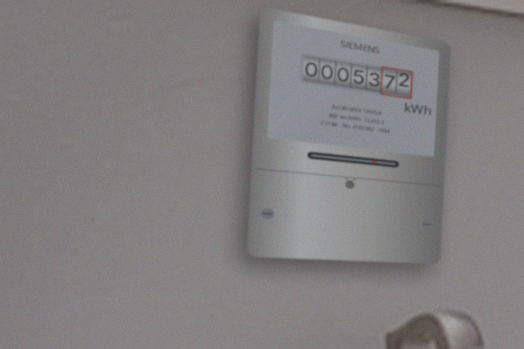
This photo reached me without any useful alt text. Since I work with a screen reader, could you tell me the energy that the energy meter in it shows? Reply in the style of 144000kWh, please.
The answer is 53.72kWh
